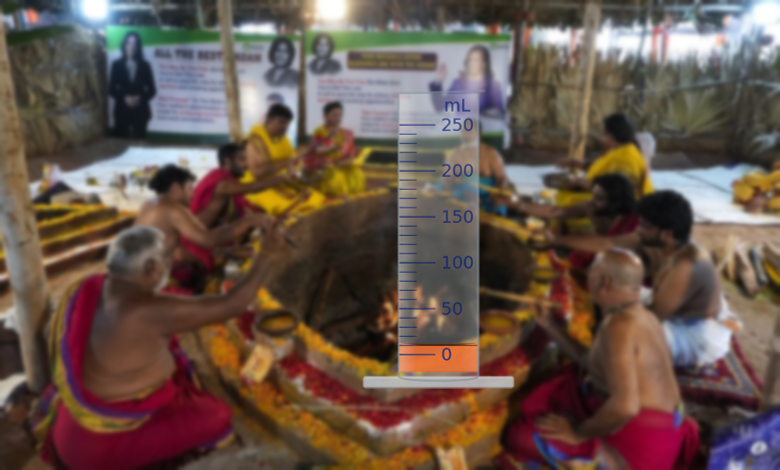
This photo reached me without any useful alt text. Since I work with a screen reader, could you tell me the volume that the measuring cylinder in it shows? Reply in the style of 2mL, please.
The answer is 10mL
